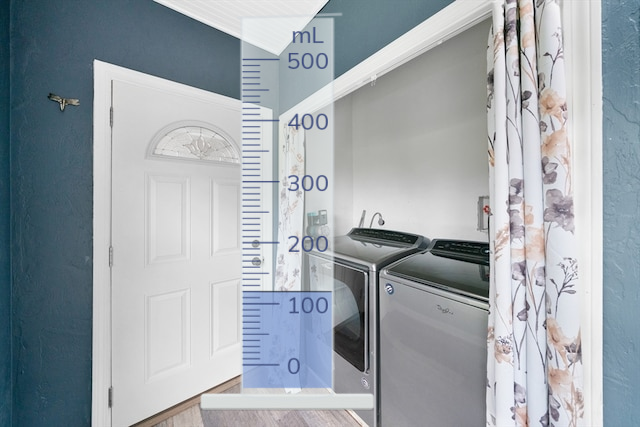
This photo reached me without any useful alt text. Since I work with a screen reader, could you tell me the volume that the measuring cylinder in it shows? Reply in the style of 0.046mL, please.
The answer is 120mL
